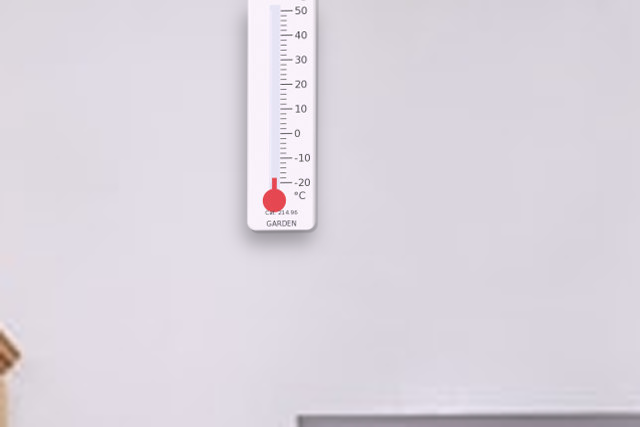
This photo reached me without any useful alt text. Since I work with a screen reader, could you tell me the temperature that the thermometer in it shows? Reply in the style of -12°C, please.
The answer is -18°C
